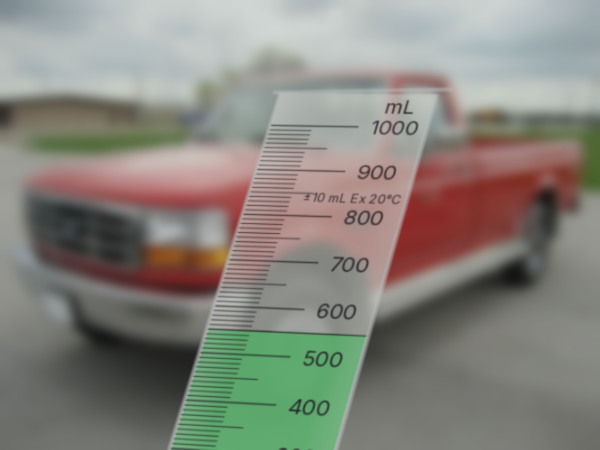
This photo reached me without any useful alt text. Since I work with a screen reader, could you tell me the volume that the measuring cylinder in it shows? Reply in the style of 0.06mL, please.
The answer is 550mL
